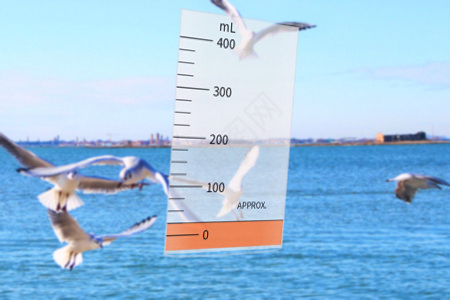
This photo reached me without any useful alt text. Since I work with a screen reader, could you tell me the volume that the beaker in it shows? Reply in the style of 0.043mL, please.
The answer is 25mL
